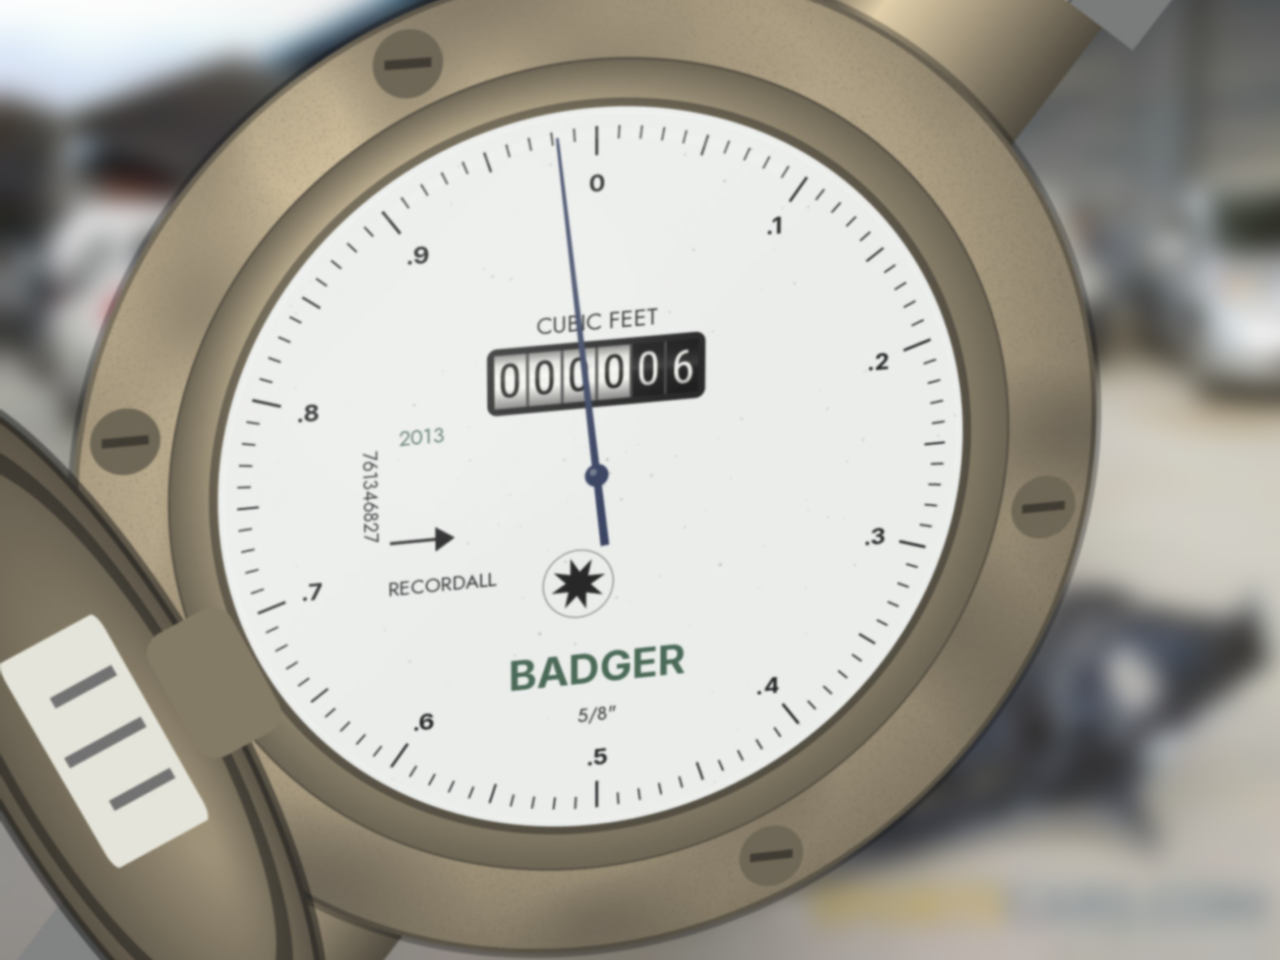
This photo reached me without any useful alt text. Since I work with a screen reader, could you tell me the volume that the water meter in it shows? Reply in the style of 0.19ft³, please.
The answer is 5.98ft³
